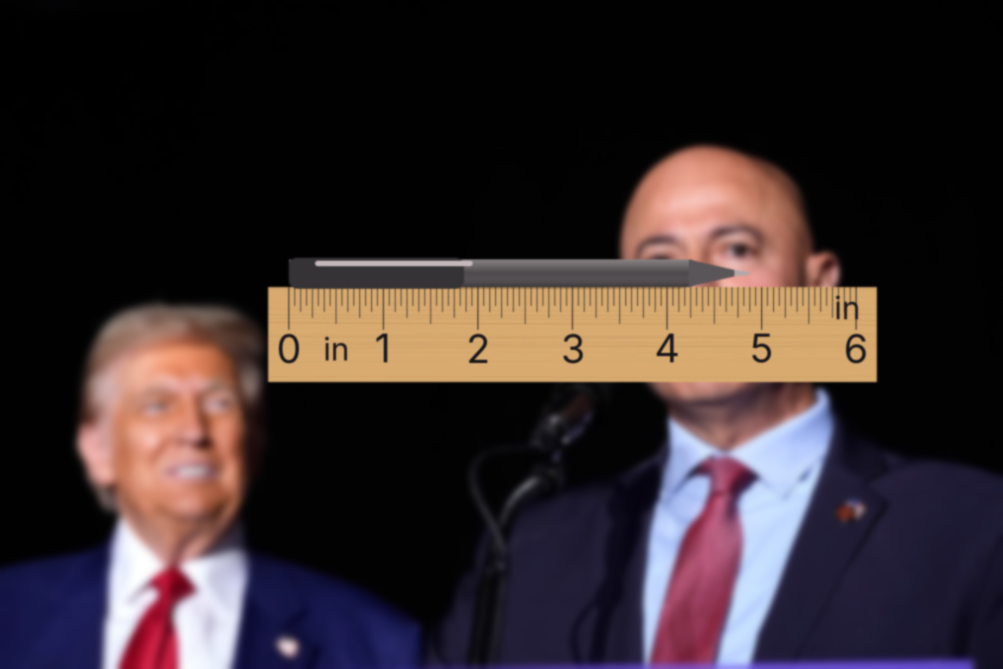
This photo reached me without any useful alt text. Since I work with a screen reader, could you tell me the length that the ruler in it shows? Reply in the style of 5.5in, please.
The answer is 4.875in
